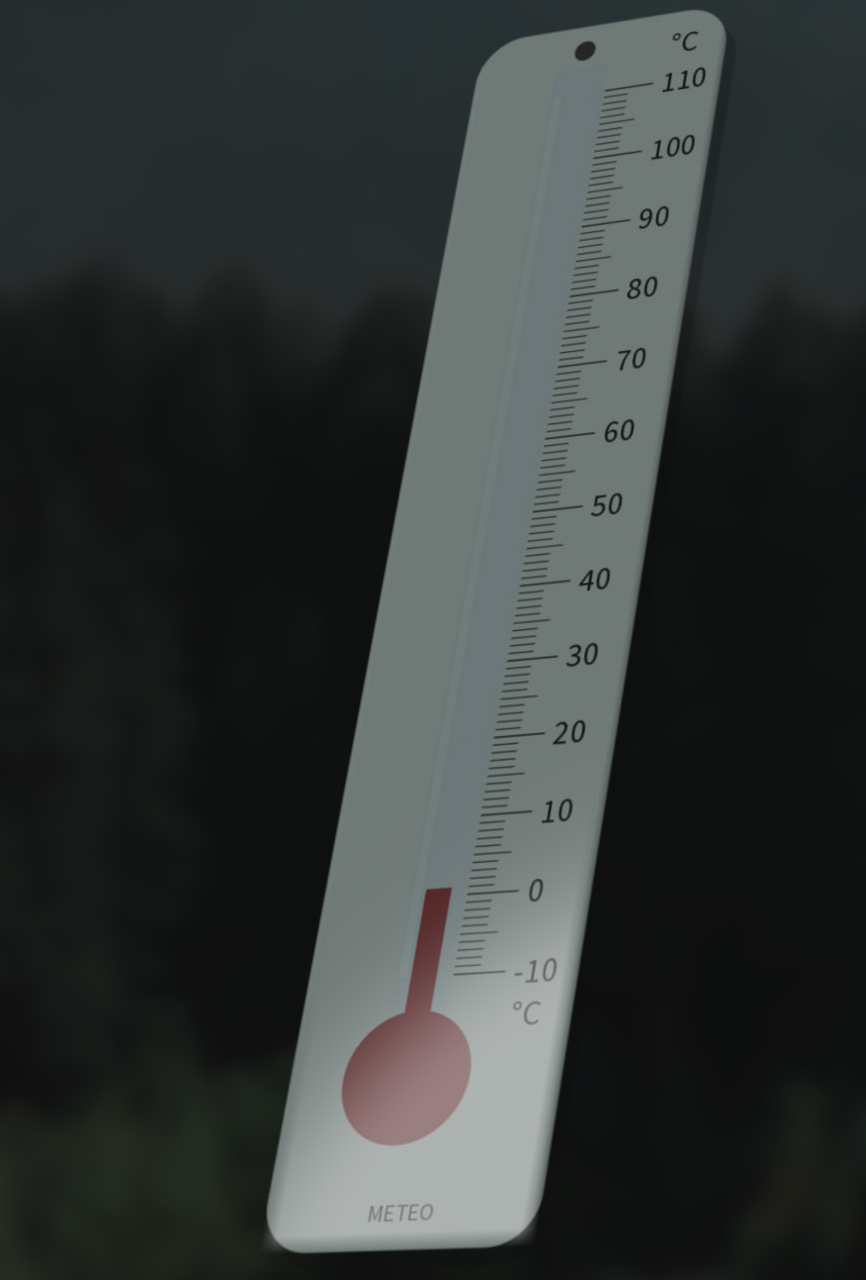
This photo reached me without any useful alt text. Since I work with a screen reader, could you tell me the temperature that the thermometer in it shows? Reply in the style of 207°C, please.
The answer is 1°C
